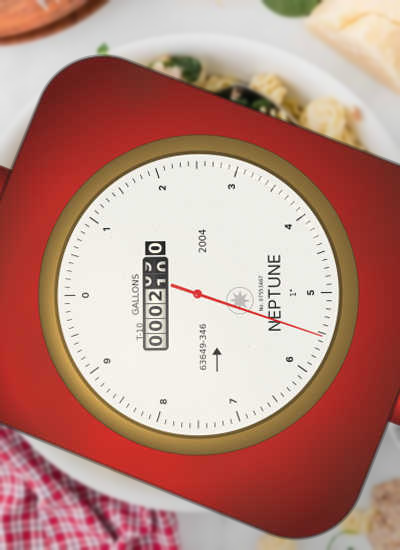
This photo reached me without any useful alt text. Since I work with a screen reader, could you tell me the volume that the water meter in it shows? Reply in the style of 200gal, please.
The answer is 2095.5gal
